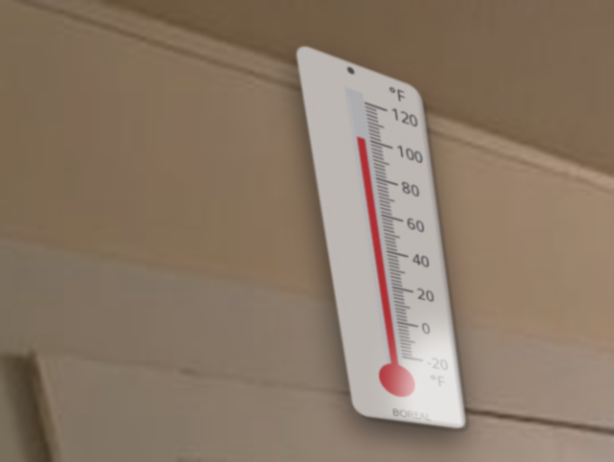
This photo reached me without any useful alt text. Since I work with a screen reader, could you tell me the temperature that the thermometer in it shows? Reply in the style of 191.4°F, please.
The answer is 100°F
